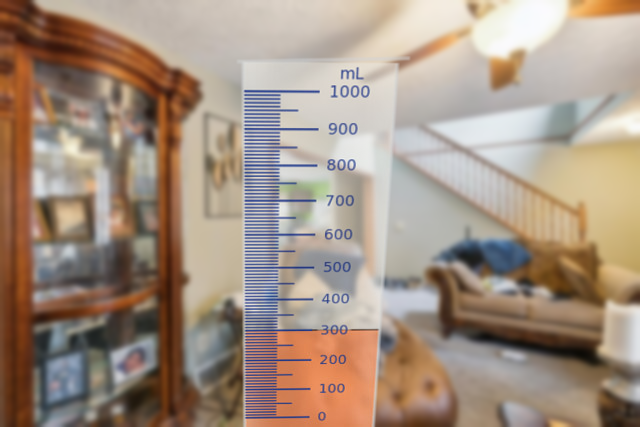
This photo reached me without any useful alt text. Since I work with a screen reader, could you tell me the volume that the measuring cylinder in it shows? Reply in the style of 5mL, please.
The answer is 300mL
